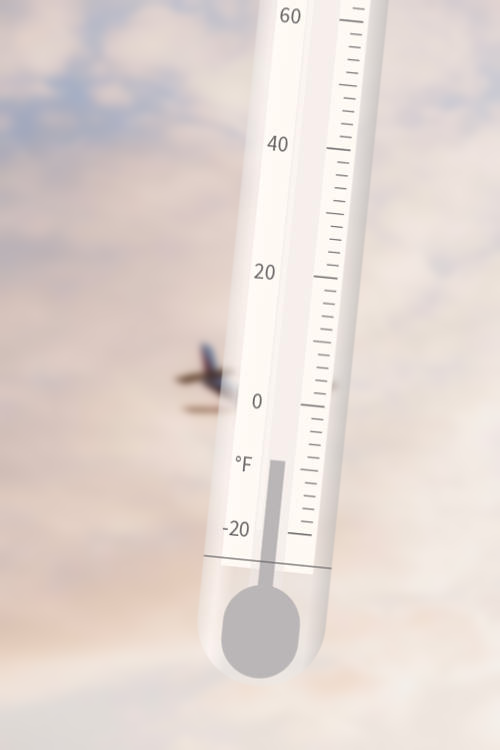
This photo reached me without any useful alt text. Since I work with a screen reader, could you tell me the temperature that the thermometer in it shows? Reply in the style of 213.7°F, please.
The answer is -9°F
